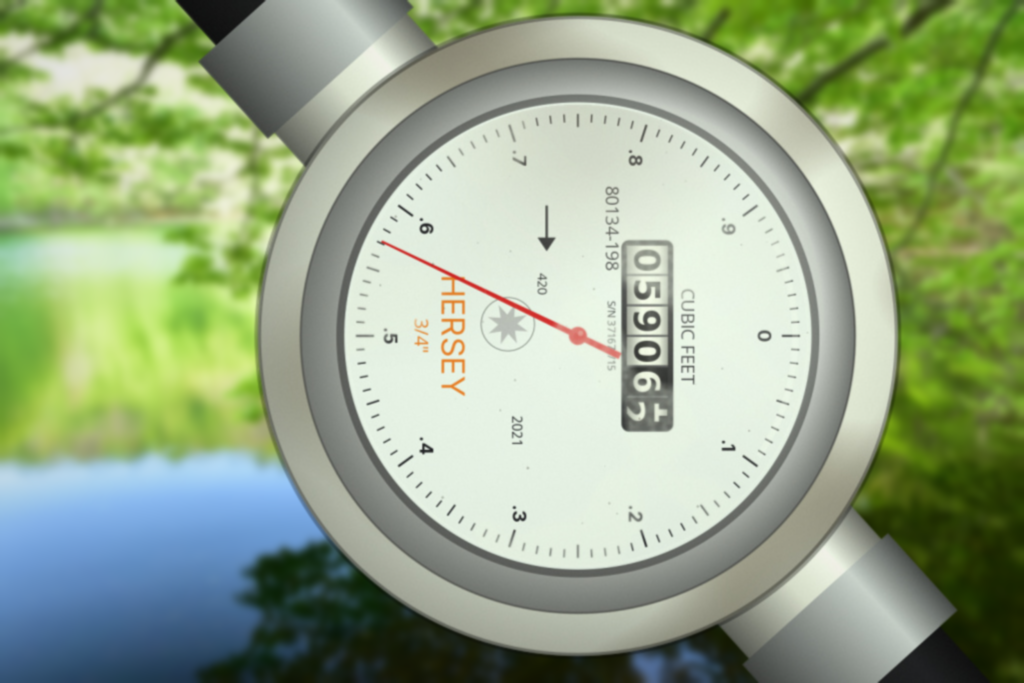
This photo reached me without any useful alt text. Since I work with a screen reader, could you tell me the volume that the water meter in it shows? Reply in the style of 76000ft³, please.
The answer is 59061.57ft³
